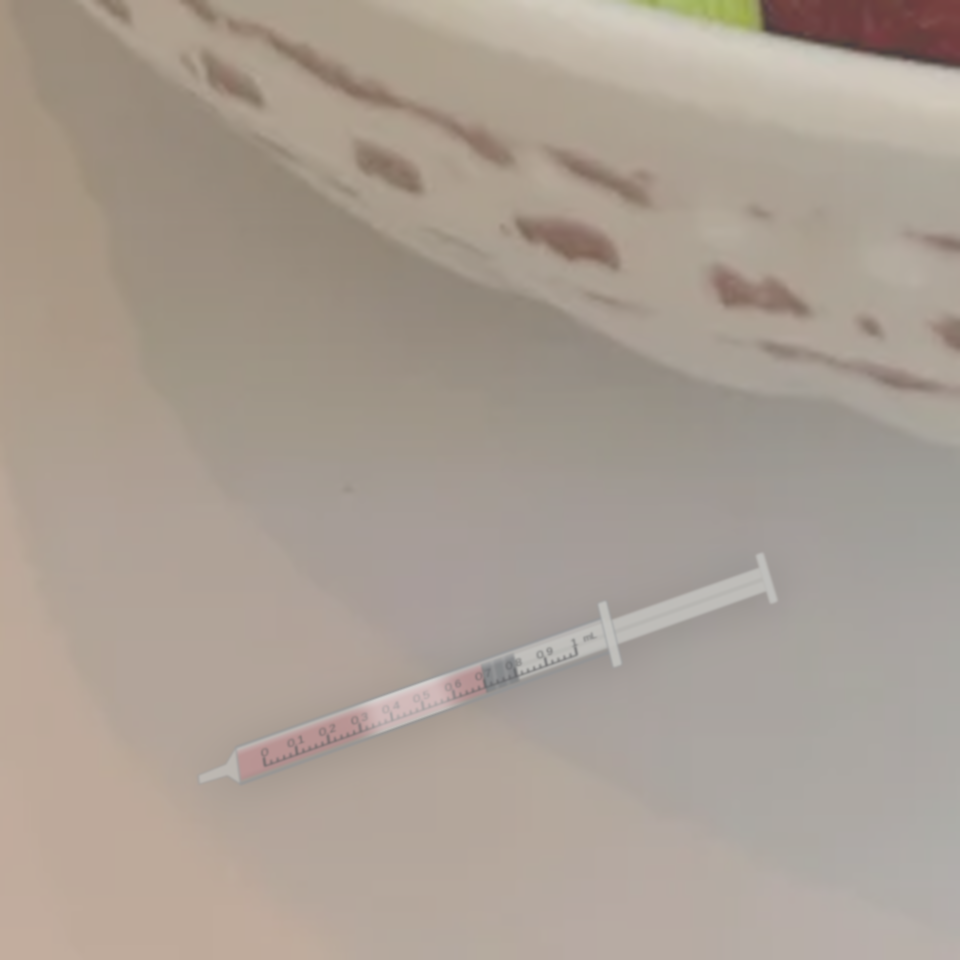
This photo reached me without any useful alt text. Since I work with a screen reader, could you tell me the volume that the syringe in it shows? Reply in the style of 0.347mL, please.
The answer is 0.7mL
